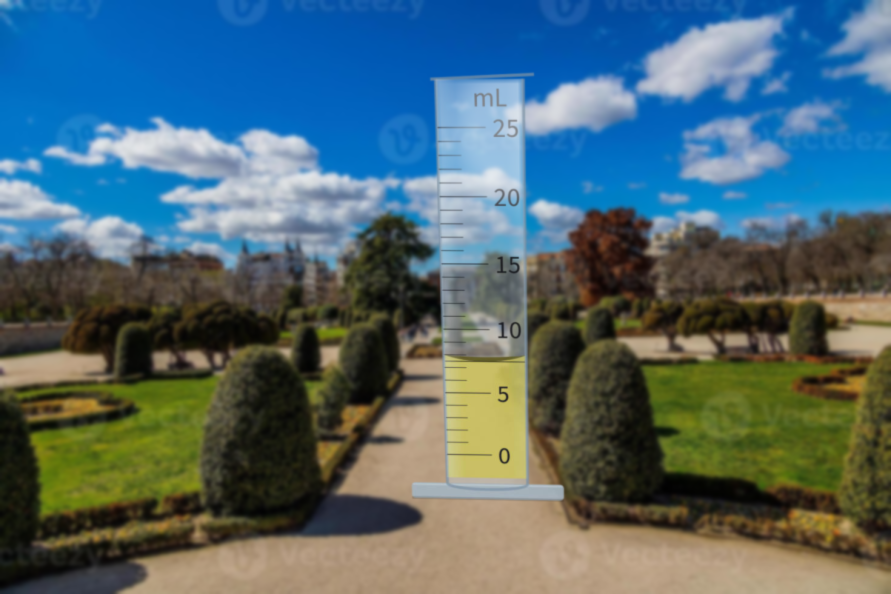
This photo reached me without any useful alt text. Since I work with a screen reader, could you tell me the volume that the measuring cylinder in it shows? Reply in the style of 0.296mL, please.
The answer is 7.5mL
